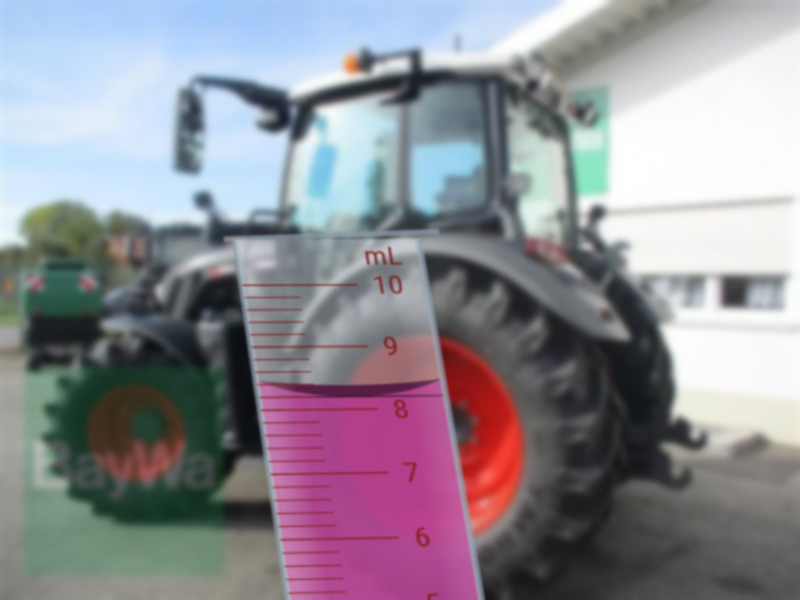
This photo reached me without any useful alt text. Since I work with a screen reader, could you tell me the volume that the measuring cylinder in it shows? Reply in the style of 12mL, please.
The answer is 8.2mL
